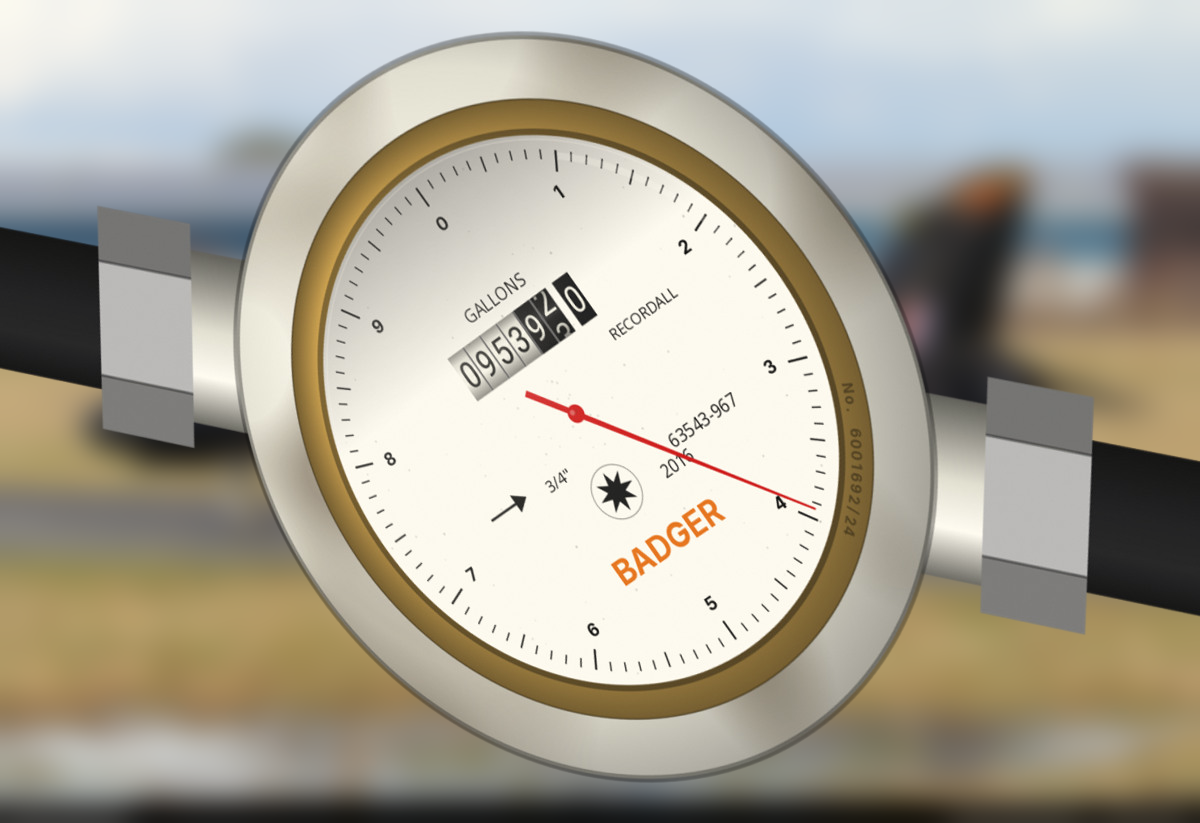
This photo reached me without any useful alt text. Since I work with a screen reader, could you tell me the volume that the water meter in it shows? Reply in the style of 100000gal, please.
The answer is 953923.9gal
